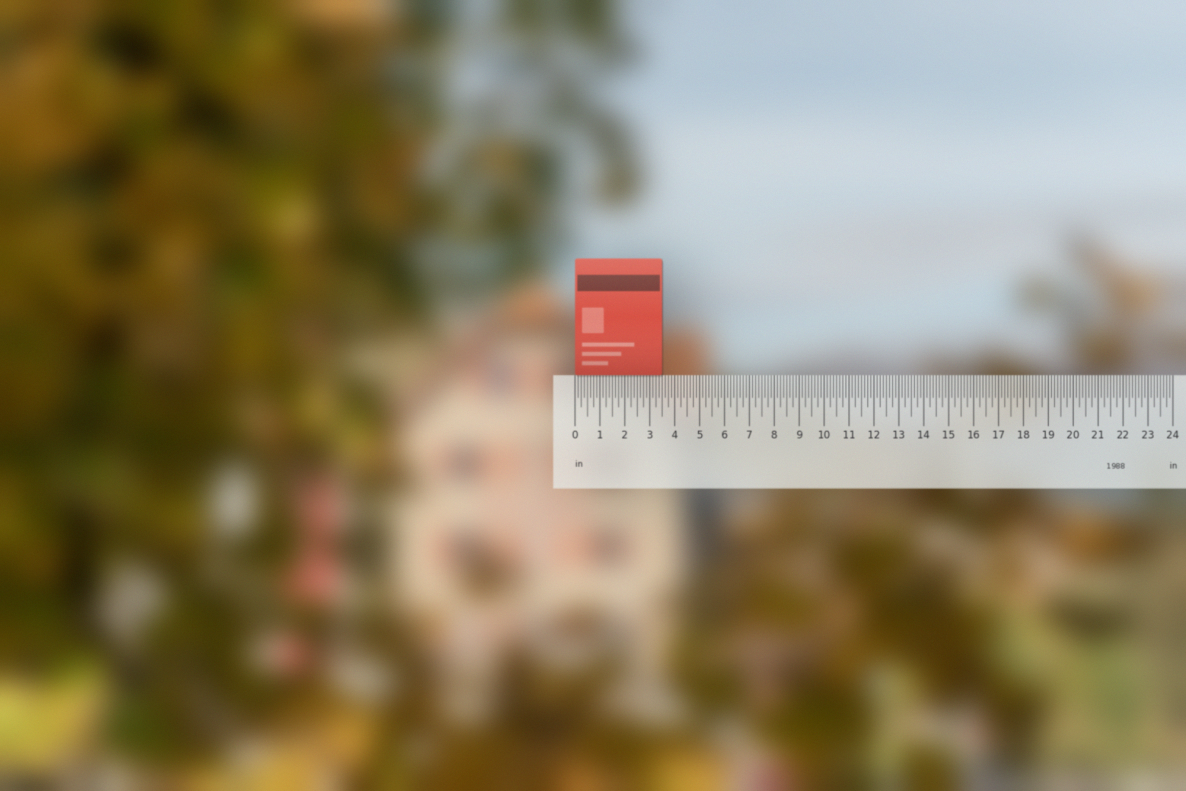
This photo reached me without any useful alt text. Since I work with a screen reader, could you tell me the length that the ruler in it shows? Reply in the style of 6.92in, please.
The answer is 3.5in
